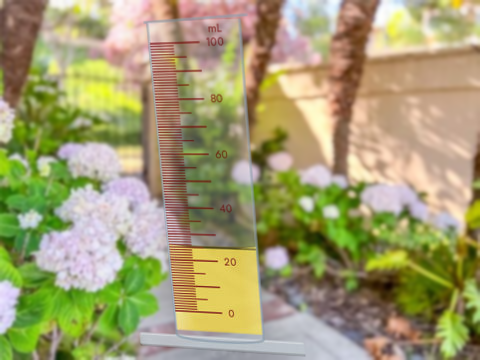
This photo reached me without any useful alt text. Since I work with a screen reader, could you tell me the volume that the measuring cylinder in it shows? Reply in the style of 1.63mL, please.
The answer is 25mL
